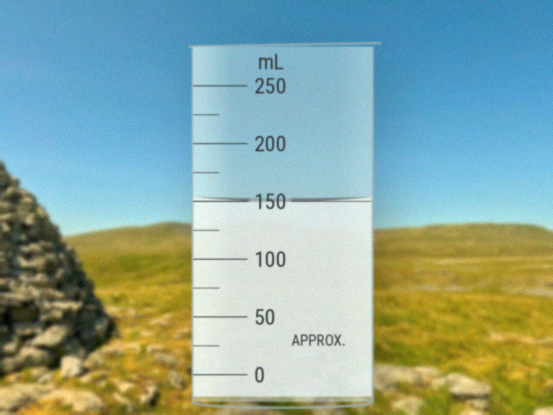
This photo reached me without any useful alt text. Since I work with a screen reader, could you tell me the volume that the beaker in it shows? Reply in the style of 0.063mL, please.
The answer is 150mL
